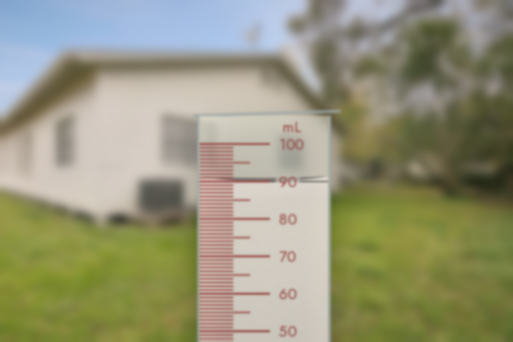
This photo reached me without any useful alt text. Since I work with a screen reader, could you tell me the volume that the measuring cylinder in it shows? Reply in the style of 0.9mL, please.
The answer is 90mL
